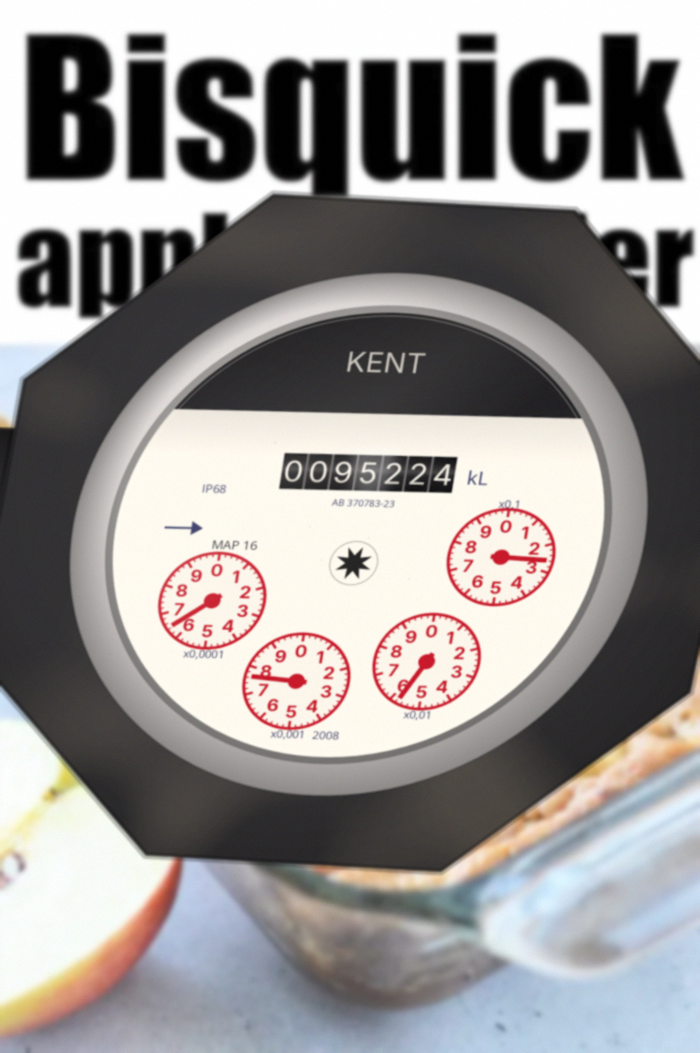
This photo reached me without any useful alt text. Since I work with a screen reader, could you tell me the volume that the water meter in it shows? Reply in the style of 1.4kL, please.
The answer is 95224.2576kL
